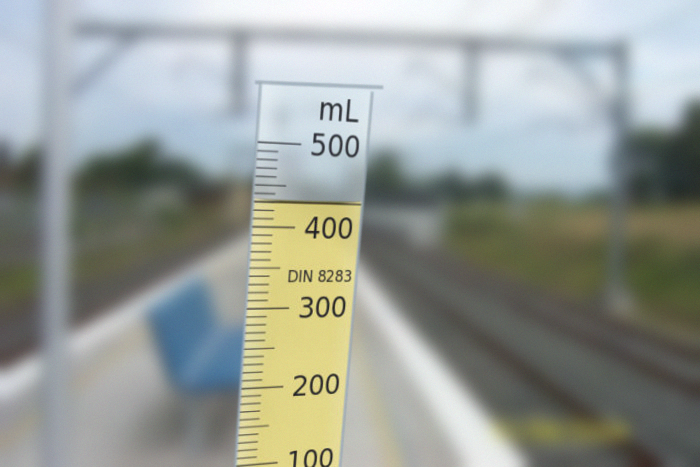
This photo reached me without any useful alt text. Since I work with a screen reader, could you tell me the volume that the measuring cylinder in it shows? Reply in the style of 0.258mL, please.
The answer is 430mL
